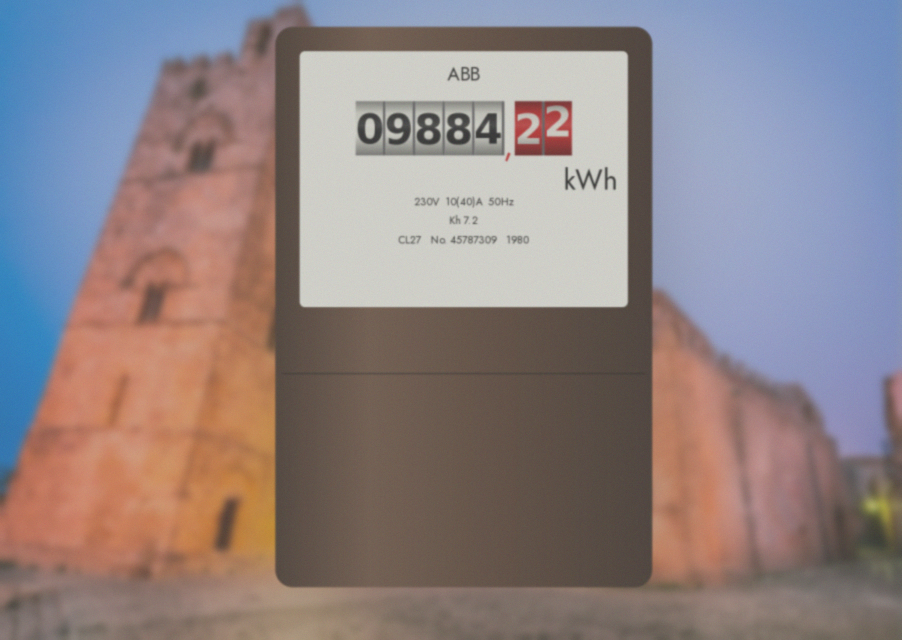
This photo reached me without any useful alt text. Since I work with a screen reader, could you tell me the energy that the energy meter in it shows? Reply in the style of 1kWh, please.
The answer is 9884.22kWh
